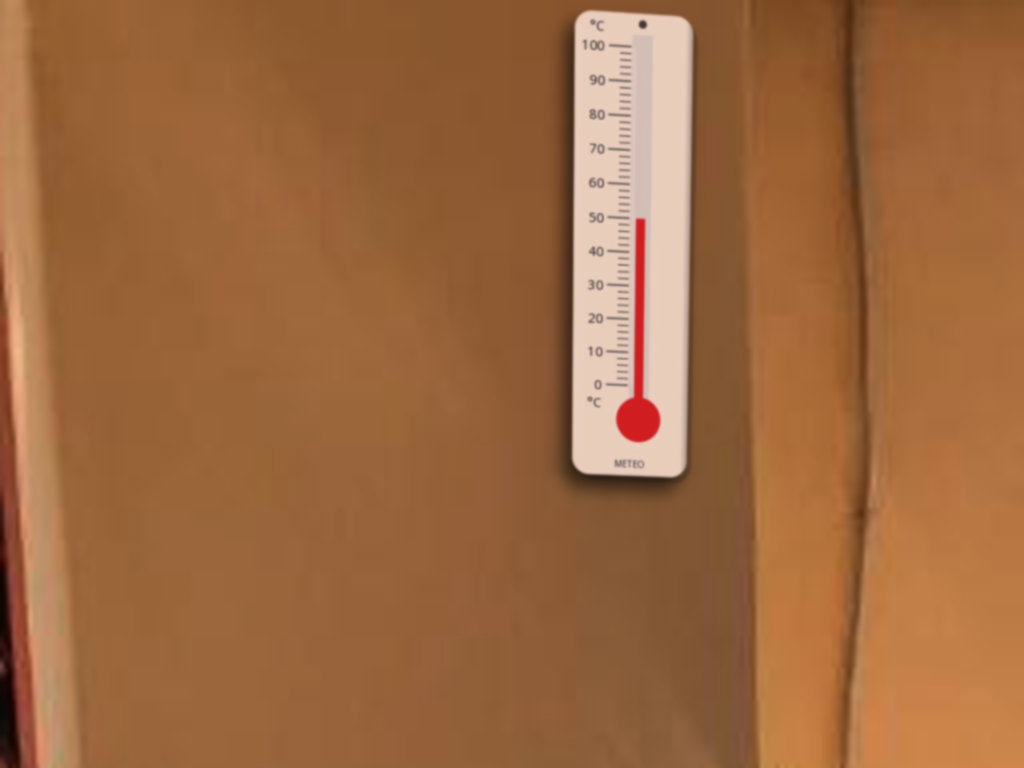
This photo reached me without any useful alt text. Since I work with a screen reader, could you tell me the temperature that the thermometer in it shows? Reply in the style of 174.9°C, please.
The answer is 50°C
